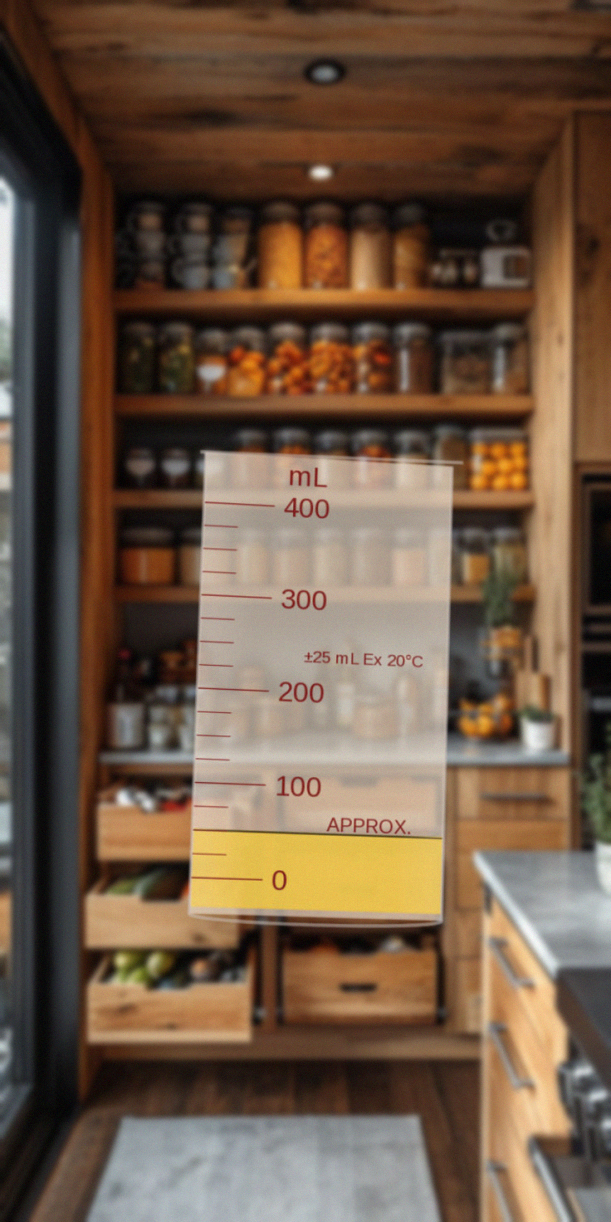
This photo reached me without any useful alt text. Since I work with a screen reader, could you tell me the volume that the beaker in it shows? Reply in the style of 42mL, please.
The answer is 50mL
